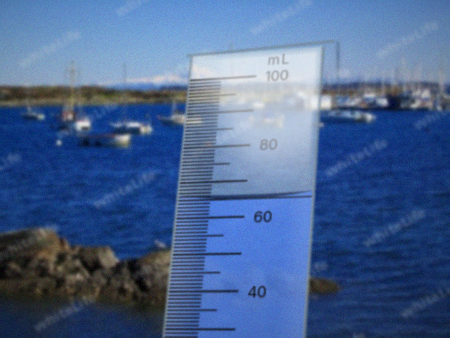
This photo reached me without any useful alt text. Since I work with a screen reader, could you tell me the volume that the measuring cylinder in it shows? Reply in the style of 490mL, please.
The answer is 65mL
